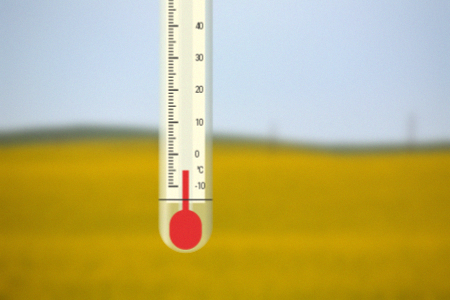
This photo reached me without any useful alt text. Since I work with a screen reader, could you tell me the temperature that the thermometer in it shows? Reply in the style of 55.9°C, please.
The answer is -5°C
